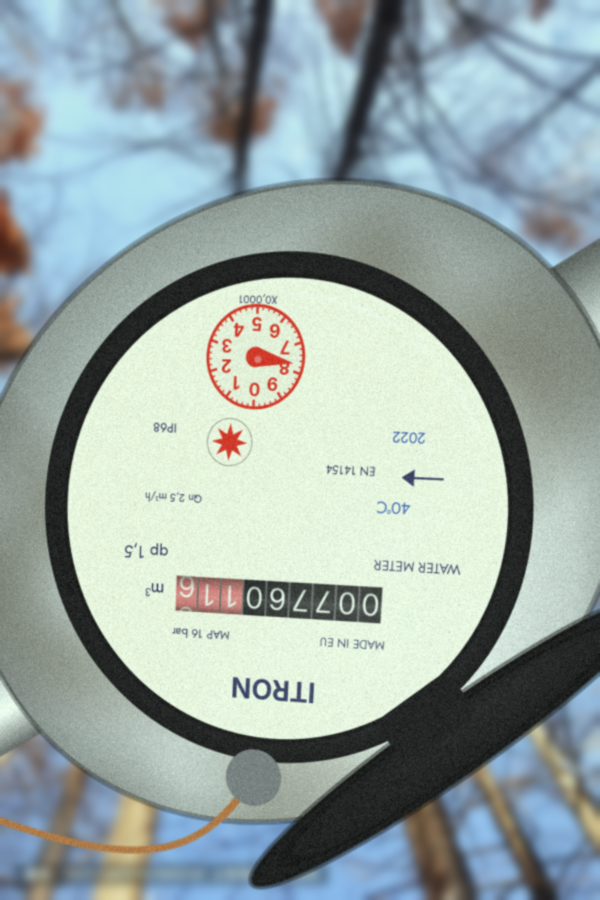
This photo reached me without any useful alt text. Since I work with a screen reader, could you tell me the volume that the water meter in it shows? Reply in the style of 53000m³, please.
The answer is 7760.1157m³
